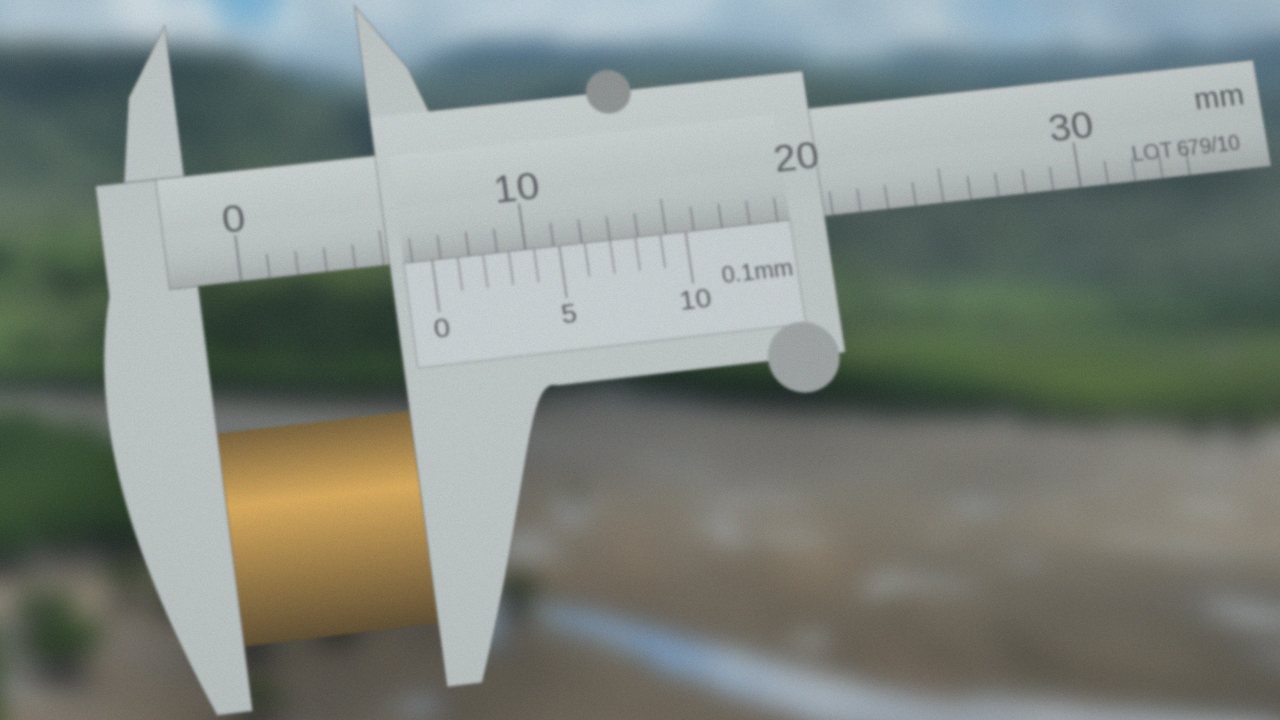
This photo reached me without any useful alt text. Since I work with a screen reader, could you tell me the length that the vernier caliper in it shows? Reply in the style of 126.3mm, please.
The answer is 6.7mm
